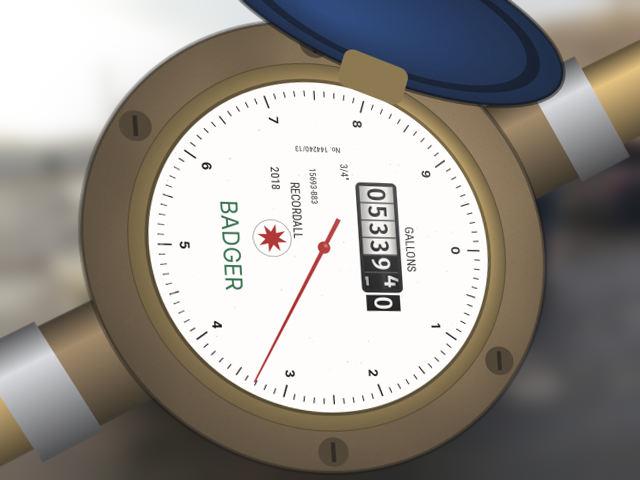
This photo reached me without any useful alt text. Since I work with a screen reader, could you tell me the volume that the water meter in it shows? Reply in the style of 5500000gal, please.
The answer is 533943.3gal
